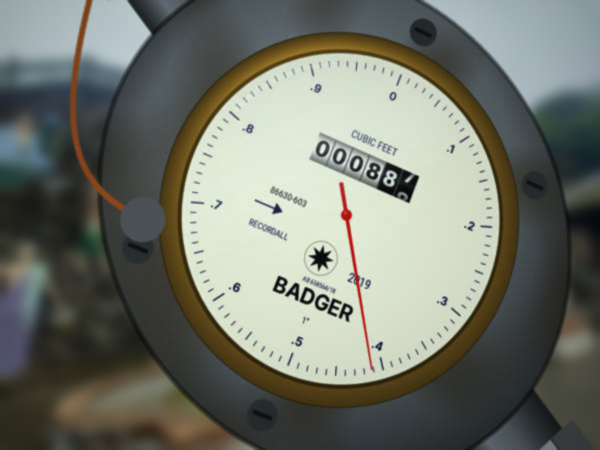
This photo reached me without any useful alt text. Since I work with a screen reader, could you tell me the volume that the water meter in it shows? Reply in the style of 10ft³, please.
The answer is 887.41ft³
